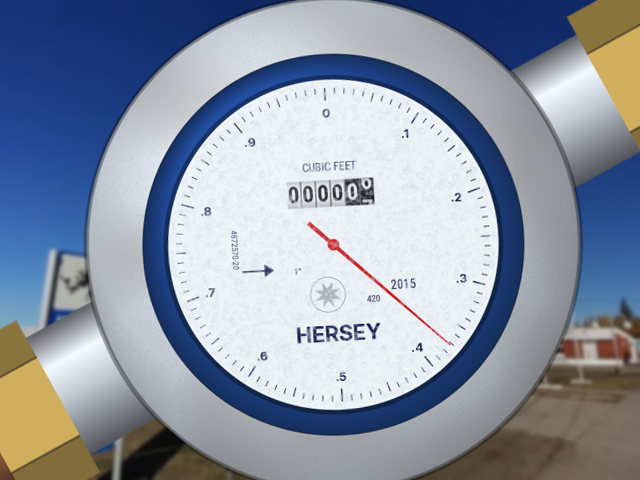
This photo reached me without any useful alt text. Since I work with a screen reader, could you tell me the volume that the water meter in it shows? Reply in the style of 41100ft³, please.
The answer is 6.37ft³
